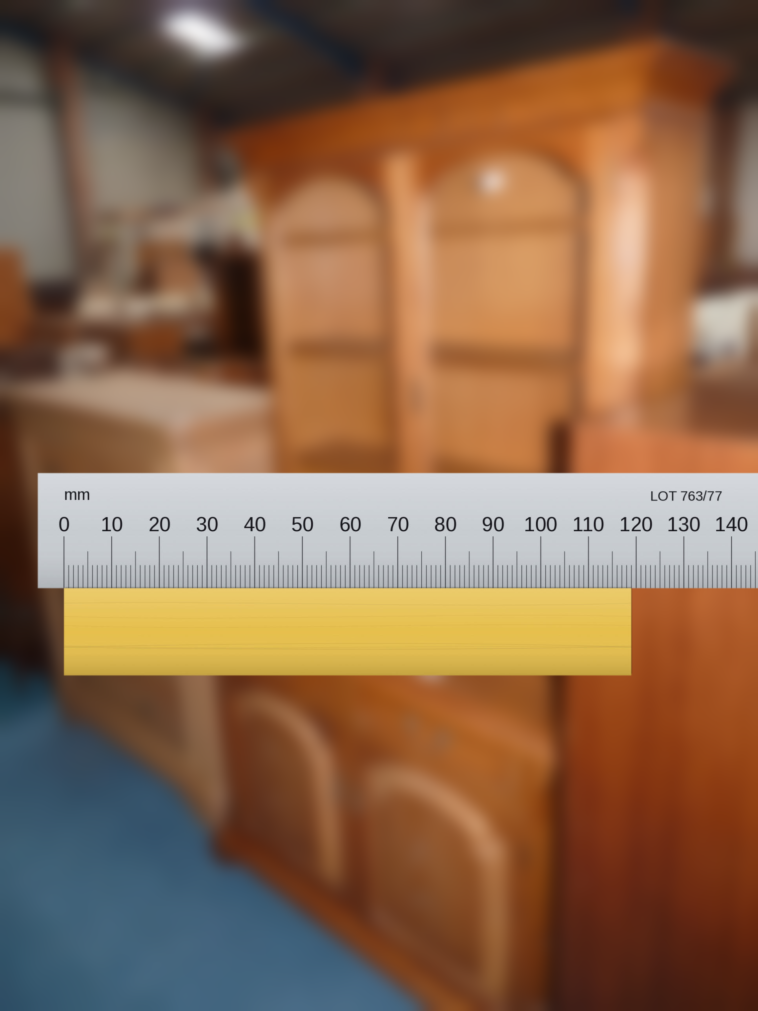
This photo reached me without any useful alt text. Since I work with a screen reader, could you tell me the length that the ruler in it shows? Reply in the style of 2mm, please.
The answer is 119mm
